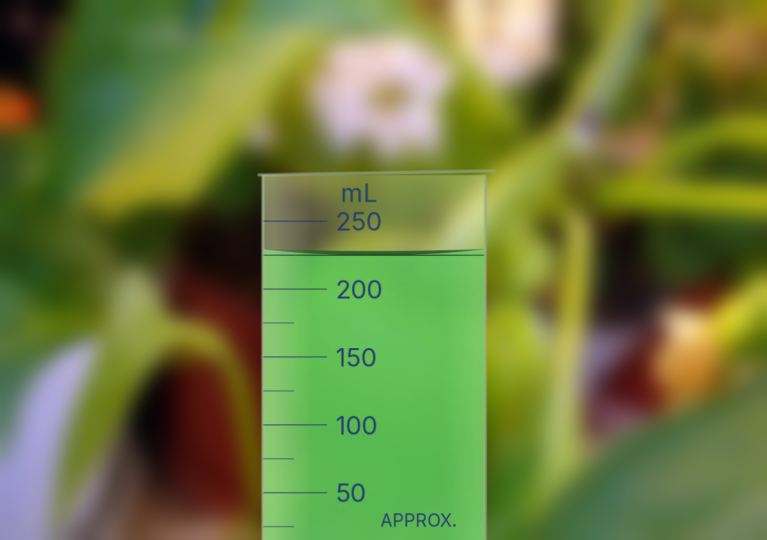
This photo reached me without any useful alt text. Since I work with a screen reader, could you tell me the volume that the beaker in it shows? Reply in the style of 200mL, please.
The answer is 225mL
